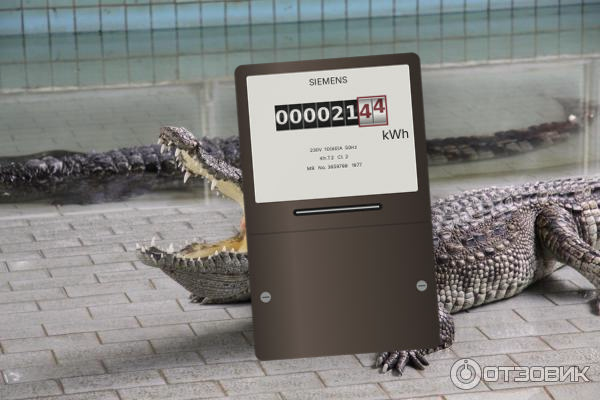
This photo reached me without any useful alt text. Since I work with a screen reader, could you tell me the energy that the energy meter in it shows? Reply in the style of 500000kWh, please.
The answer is 21.44kWh
